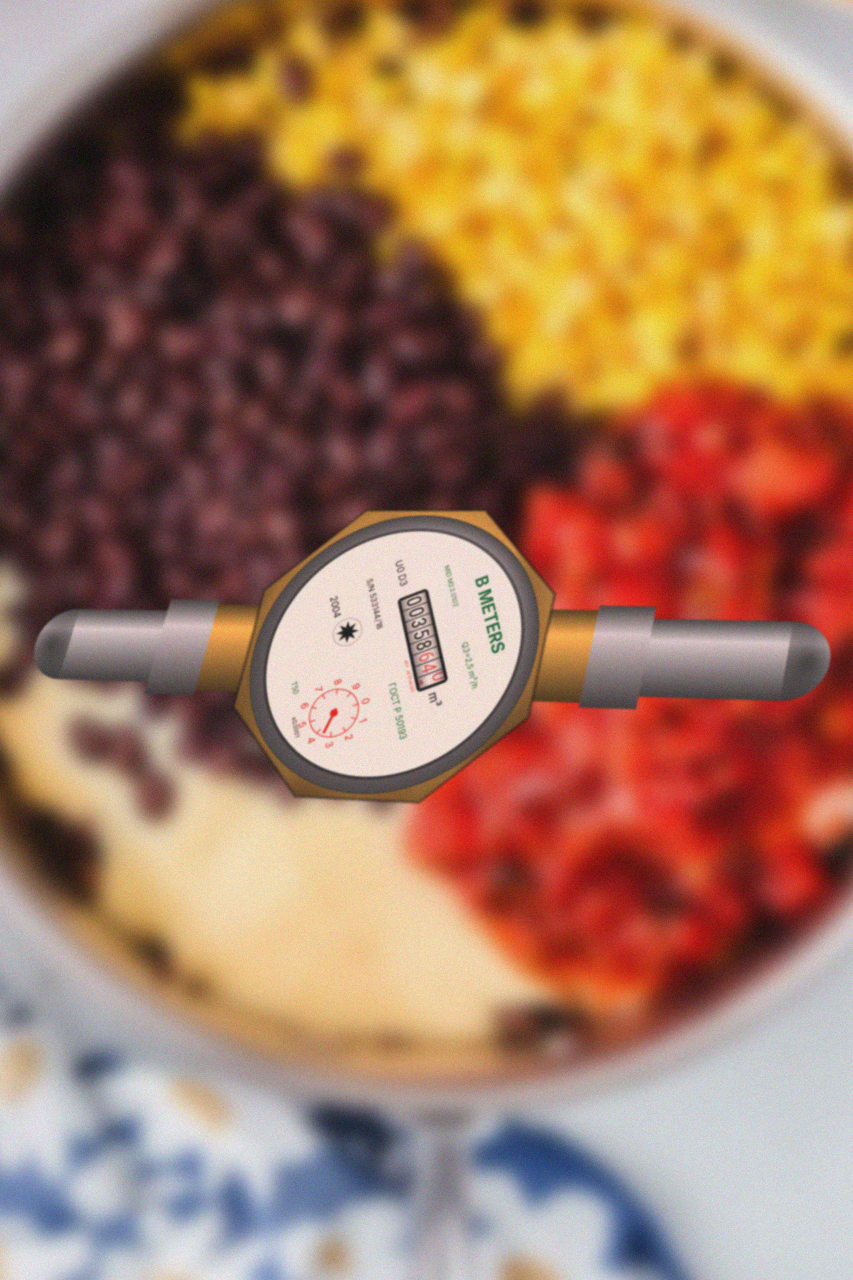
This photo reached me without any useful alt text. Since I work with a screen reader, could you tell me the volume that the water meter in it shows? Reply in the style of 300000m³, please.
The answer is 358.6403m³
